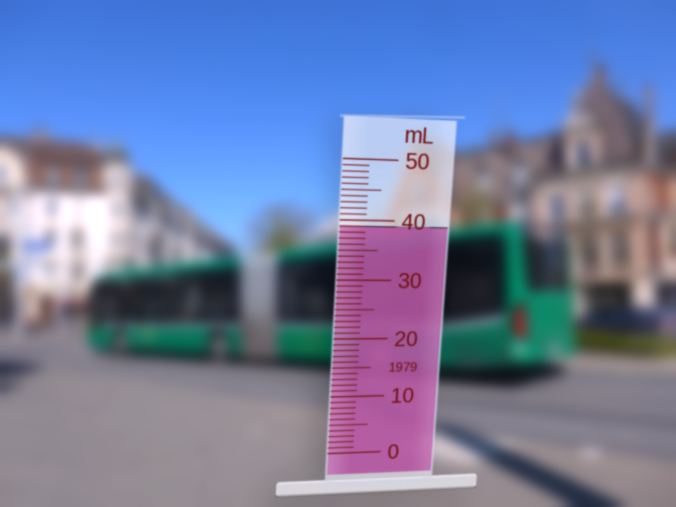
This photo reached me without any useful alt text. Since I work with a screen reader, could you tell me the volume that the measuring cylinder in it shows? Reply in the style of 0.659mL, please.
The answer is 39mL
